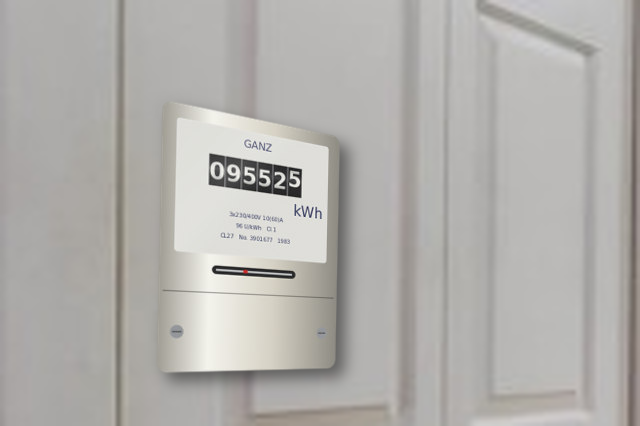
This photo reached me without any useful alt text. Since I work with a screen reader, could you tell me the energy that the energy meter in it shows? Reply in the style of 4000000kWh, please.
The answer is 95525kWh
